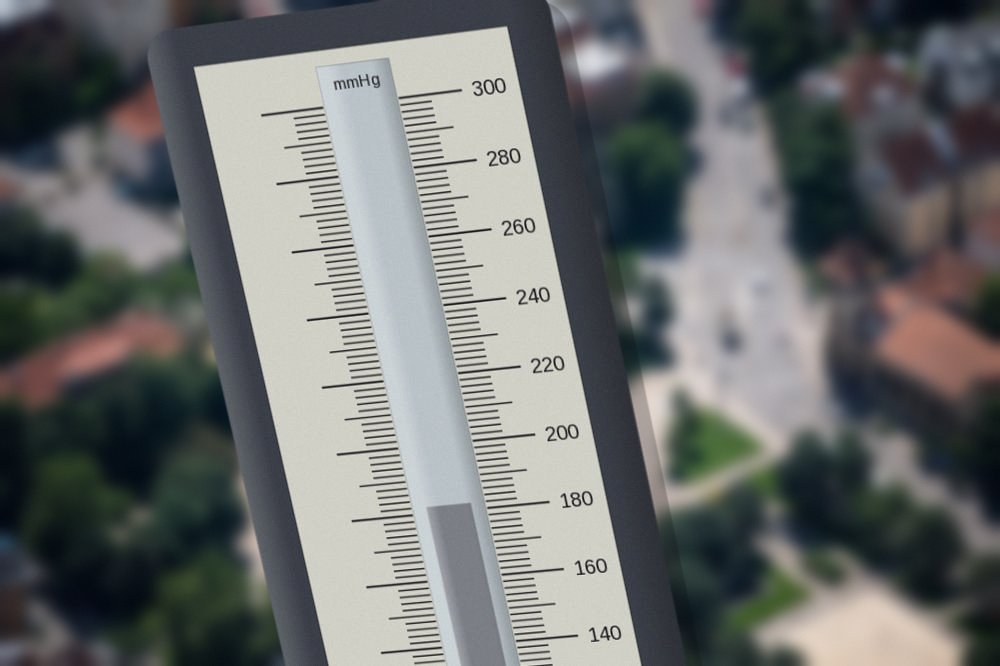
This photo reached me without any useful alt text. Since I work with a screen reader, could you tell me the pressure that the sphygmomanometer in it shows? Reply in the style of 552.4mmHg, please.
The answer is 182mmHg
